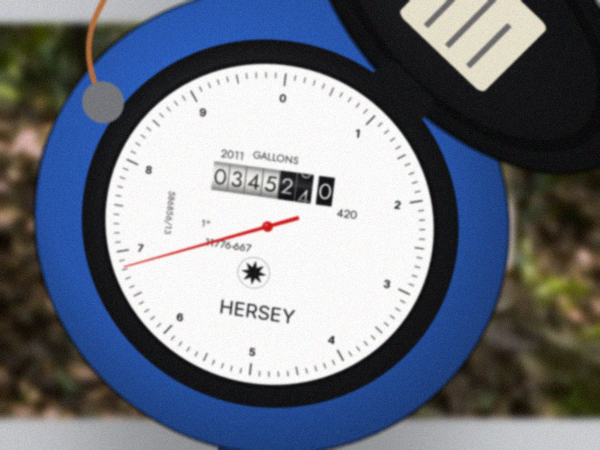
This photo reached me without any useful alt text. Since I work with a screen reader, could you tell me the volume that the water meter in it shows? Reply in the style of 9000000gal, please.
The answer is 345236.8gal
